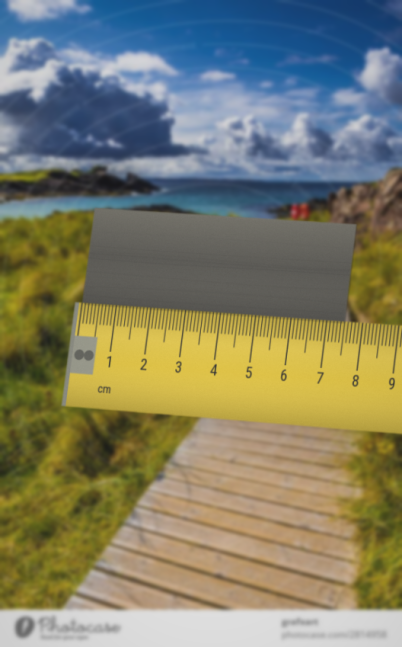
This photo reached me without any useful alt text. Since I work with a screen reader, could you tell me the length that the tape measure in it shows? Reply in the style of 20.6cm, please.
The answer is 7.5cm
